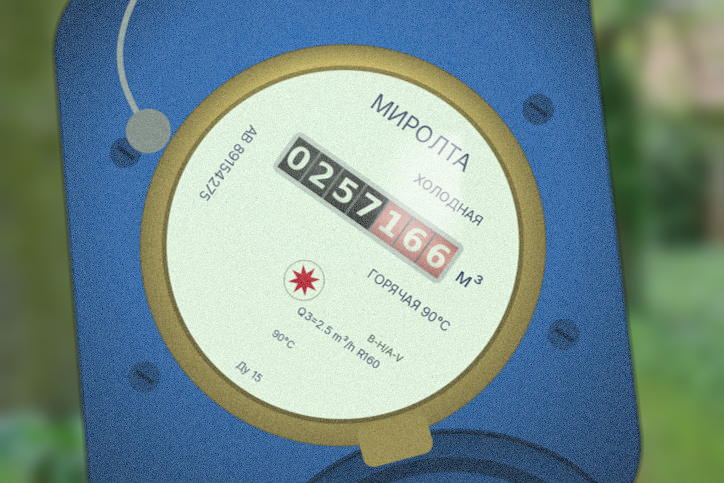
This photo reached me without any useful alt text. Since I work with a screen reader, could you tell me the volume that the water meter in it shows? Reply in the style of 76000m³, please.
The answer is 257.166m³
